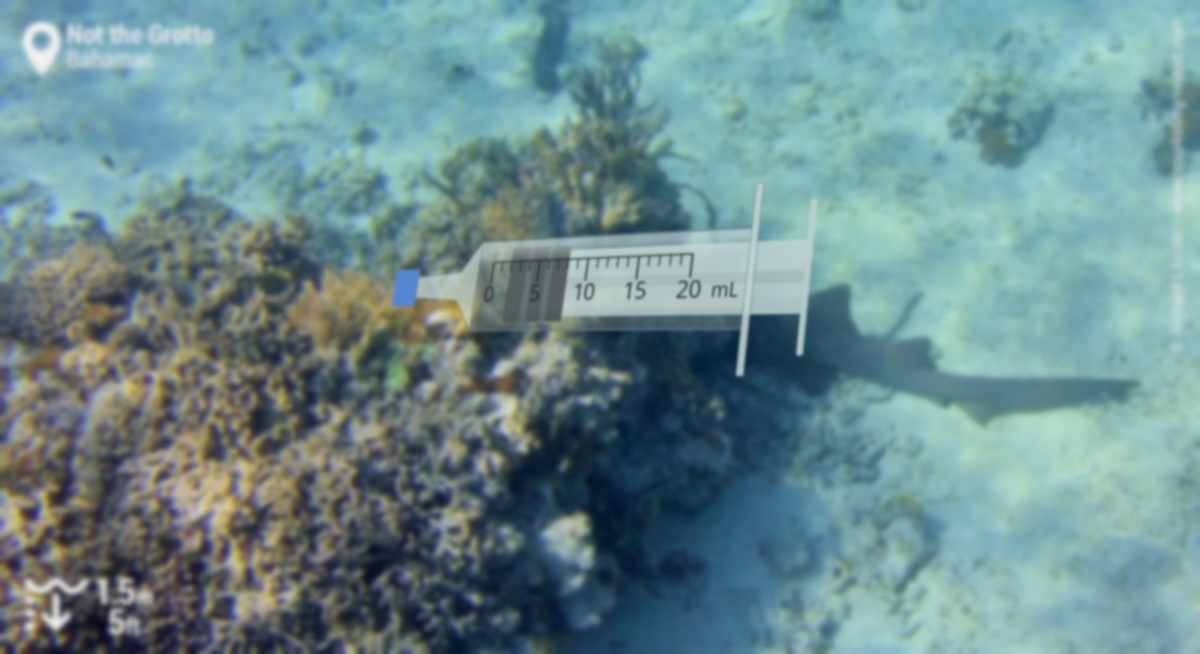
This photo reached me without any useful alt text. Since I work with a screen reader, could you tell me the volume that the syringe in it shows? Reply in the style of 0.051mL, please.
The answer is 2mL
